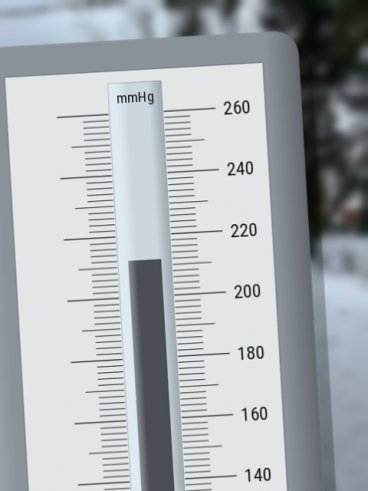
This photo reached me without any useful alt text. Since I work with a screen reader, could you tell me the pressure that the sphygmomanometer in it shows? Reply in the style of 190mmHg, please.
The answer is 212mmHg
